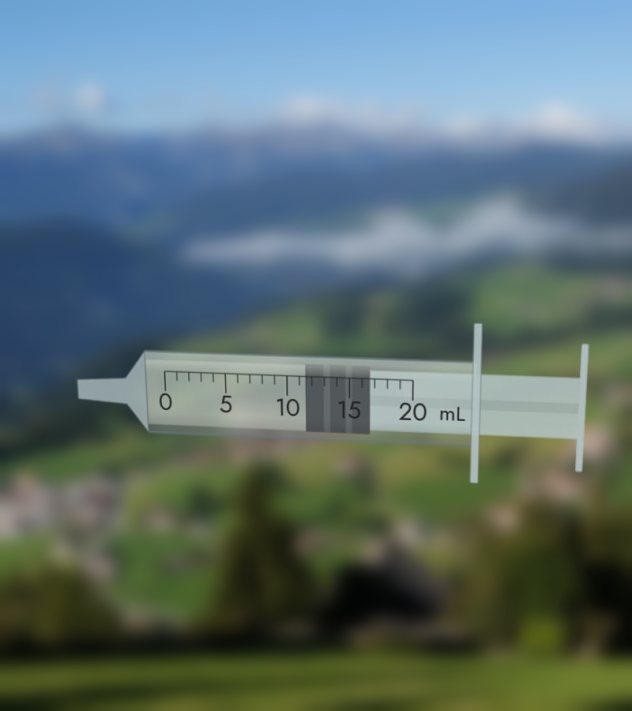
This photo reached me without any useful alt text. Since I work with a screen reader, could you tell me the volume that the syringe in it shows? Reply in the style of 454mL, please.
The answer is 11.5mL
